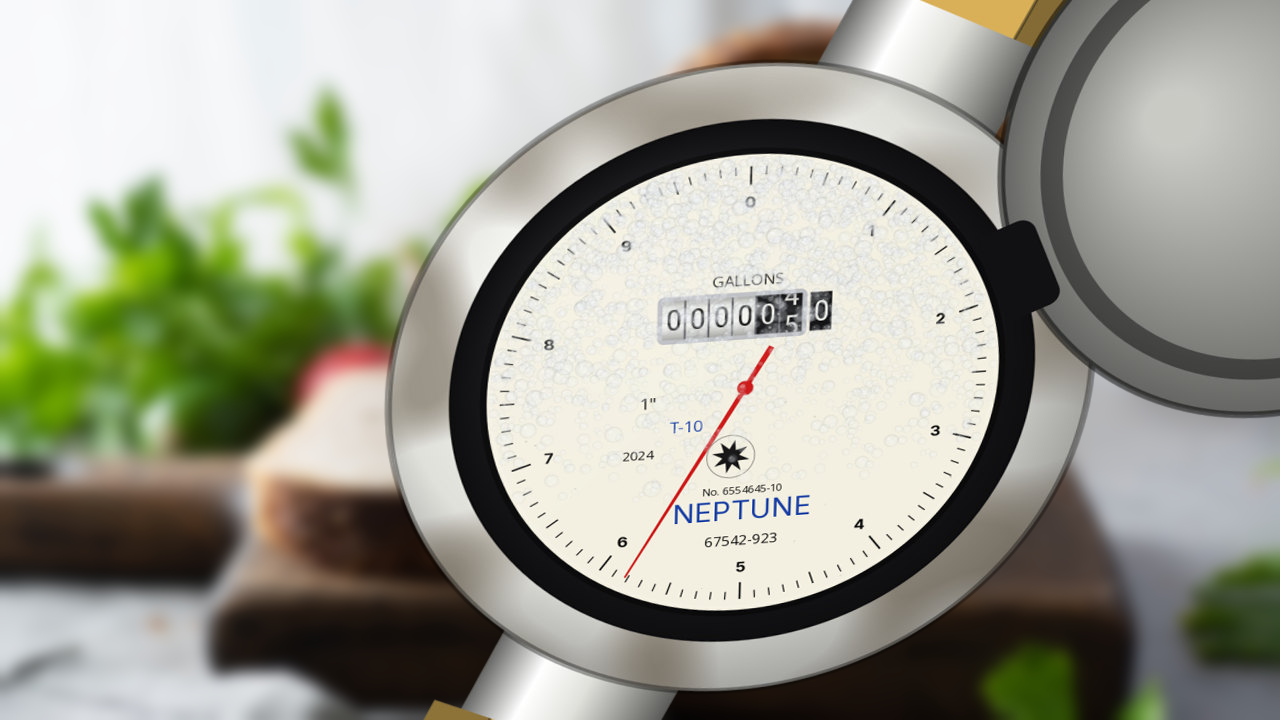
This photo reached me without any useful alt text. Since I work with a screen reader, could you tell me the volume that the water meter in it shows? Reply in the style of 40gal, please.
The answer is 45.8gal
